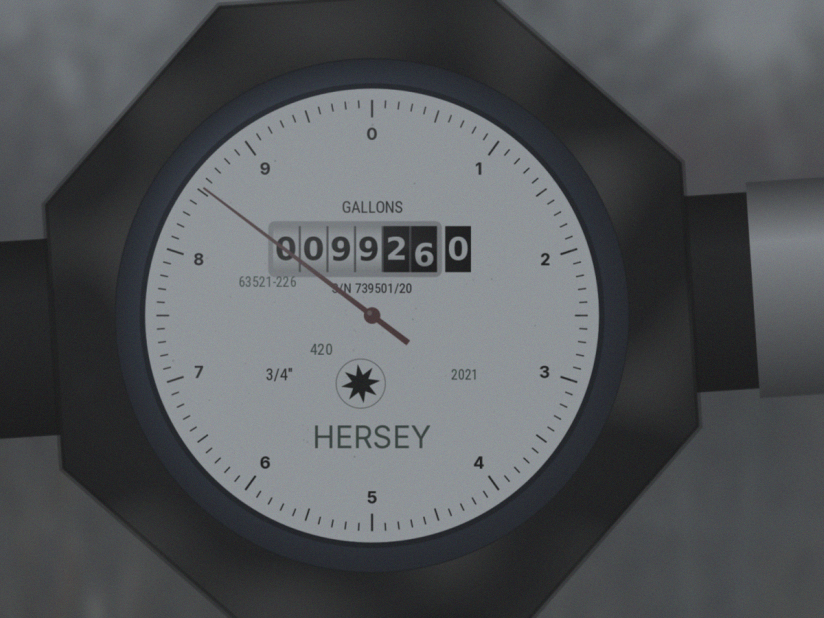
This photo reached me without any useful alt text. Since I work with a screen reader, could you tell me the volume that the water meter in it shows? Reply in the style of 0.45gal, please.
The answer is 99258.5gal
